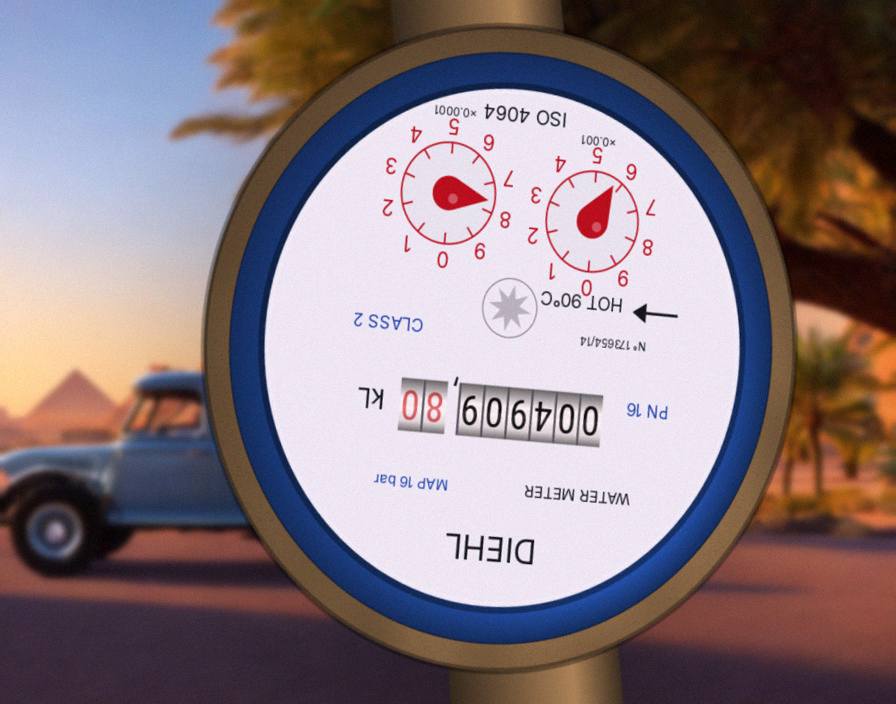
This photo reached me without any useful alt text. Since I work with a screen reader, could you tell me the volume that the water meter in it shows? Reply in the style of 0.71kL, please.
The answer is 4909.8057kL
